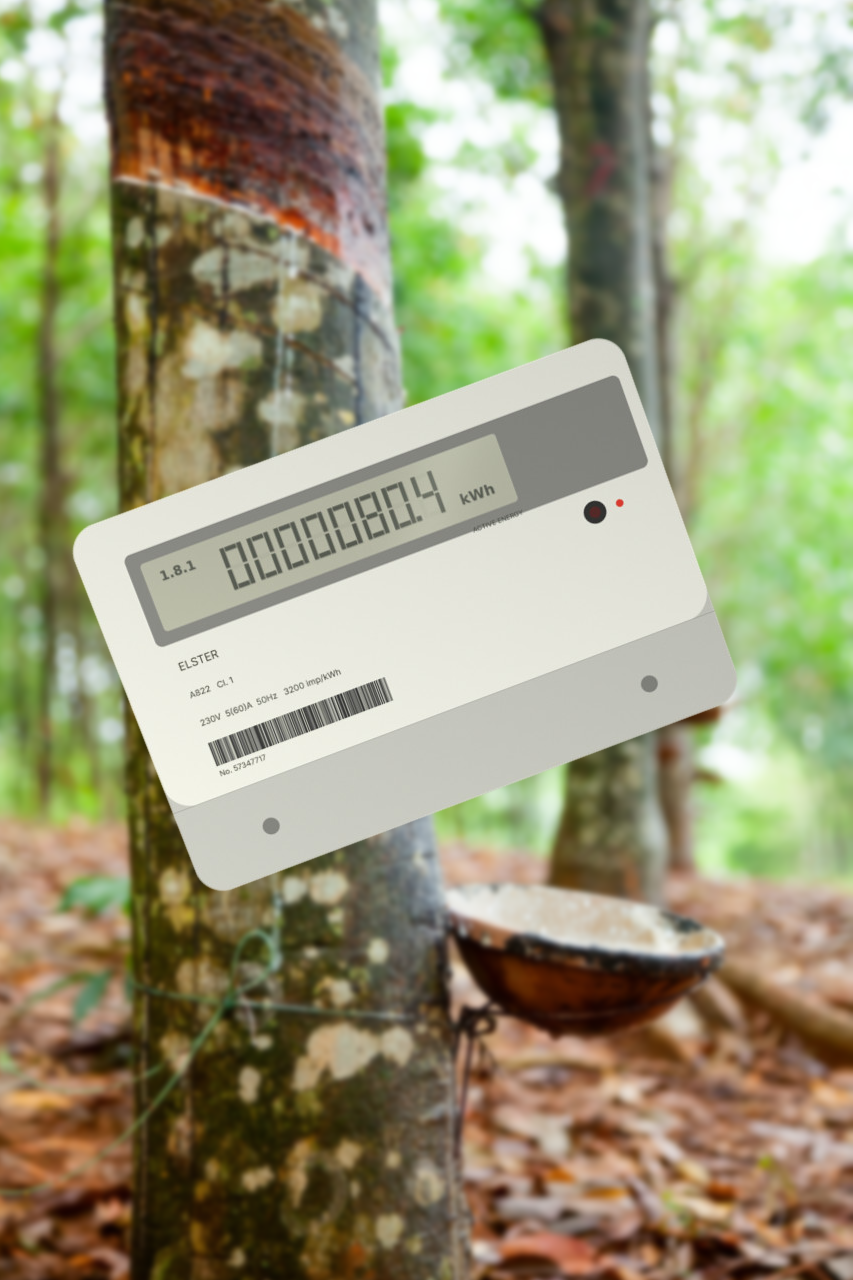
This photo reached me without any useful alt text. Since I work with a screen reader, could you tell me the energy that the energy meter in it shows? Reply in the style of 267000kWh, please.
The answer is 80.4kWh
